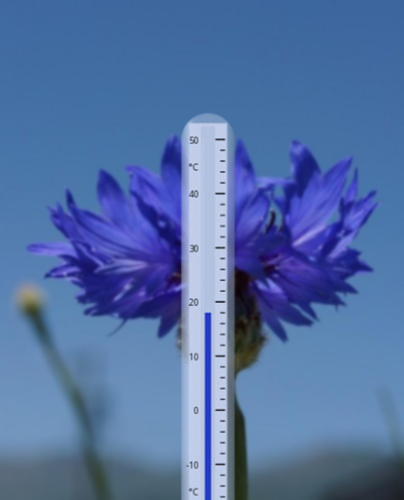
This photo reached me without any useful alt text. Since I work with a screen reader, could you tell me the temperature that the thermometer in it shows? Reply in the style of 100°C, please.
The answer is 18°C
